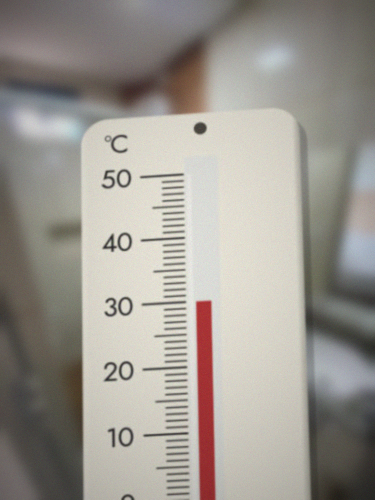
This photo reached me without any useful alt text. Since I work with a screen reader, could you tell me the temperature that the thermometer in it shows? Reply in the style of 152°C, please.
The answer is 30°C
